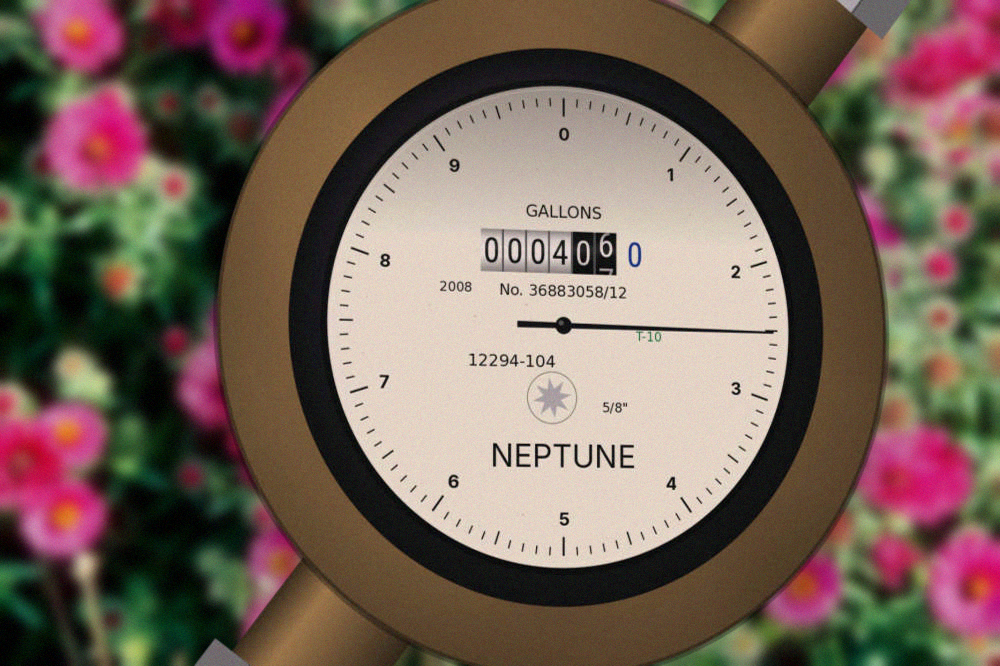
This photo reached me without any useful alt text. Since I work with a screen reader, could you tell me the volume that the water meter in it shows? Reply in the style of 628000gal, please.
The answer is 4062.5gal
